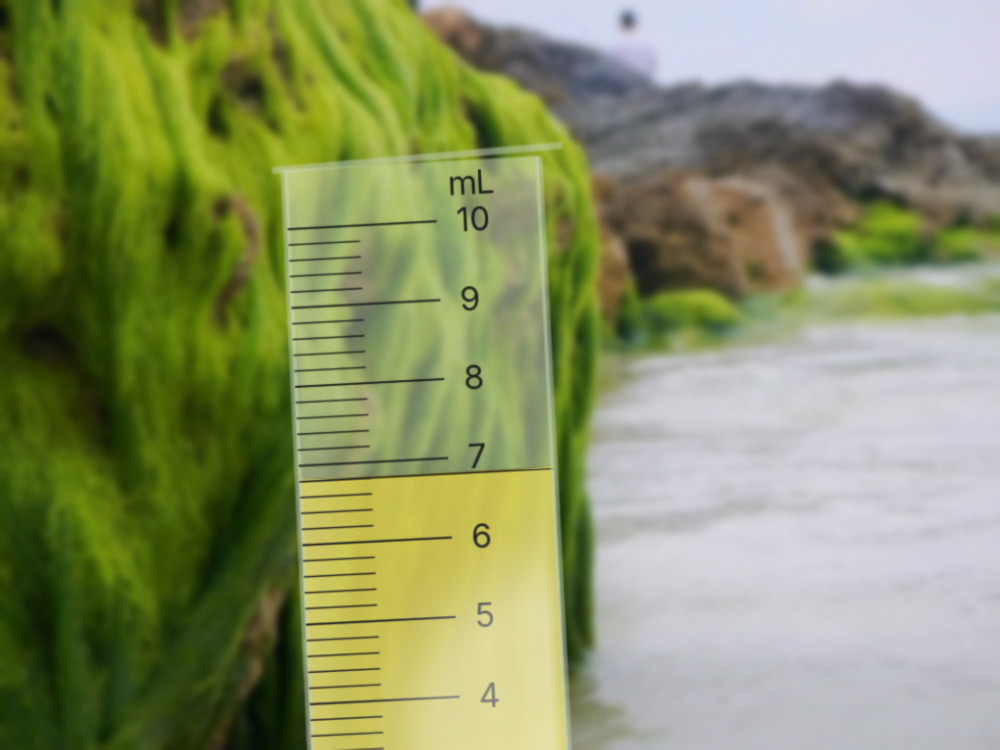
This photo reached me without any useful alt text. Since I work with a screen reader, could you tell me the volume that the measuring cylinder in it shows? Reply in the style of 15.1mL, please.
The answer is 6.8mL
